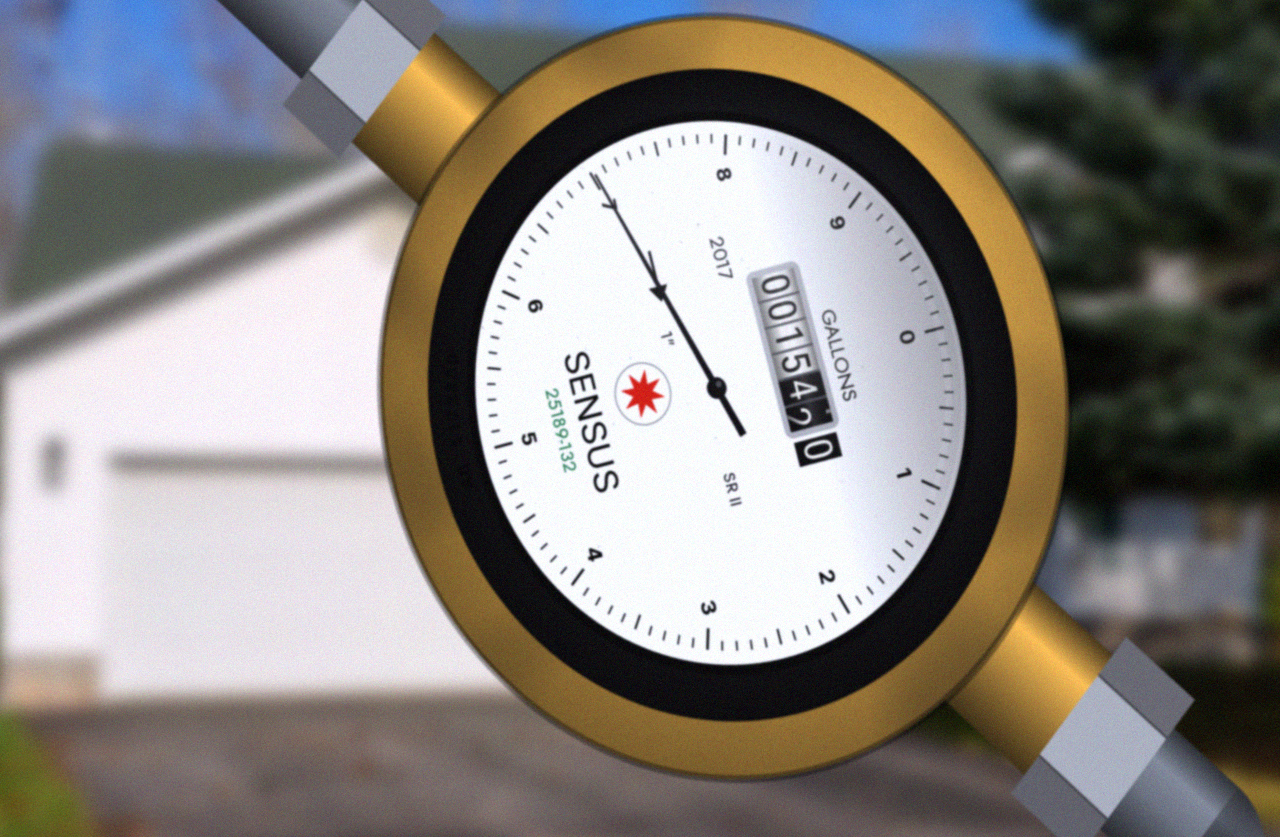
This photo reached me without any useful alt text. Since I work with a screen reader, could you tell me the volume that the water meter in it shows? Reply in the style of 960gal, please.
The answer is 15417.0gal
